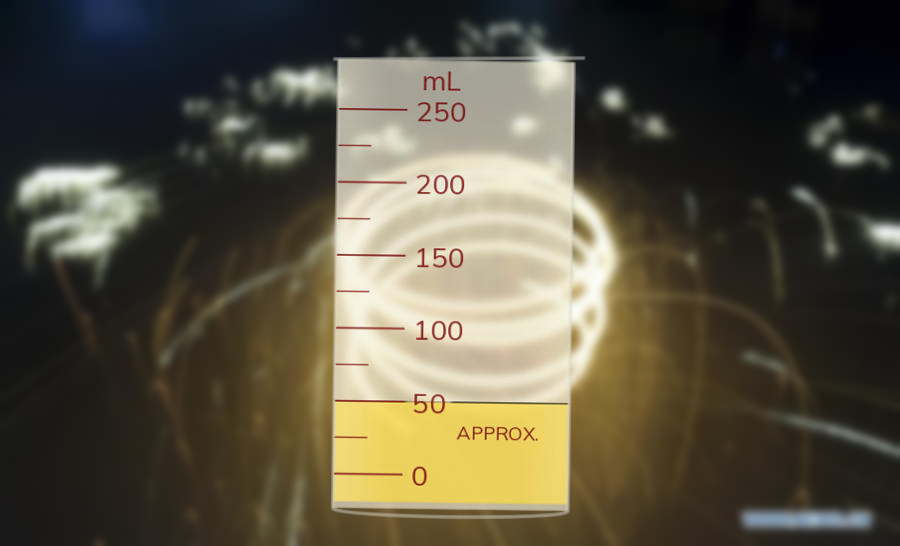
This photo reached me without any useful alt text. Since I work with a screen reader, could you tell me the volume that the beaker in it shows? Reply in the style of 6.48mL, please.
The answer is 50mL
